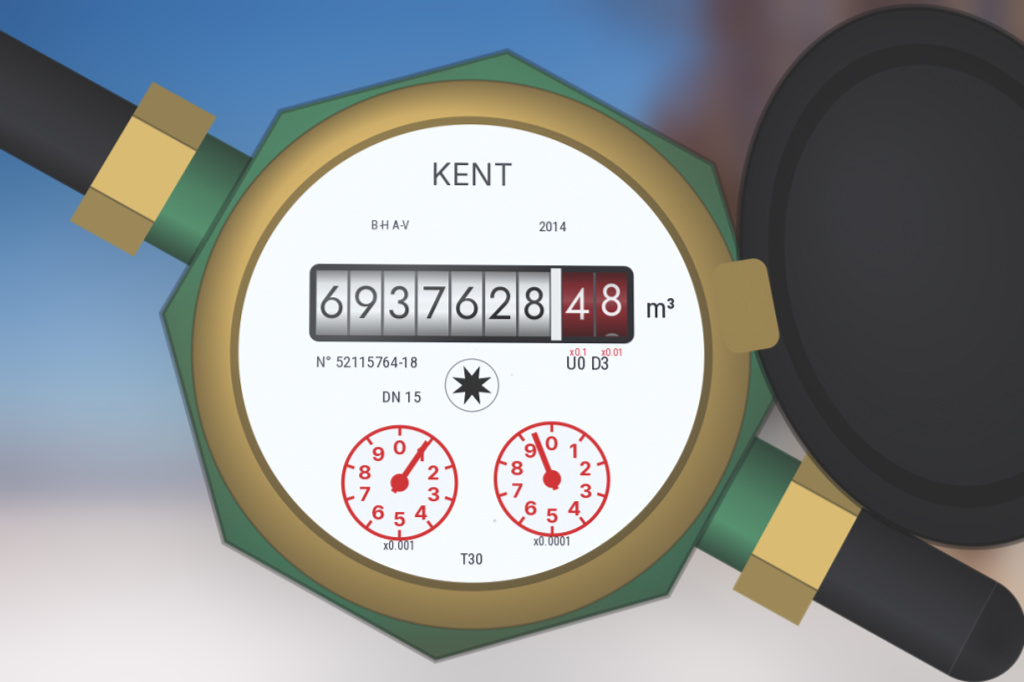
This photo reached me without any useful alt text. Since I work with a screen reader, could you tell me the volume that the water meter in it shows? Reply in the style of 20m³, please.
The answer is 6937628.4809m³
